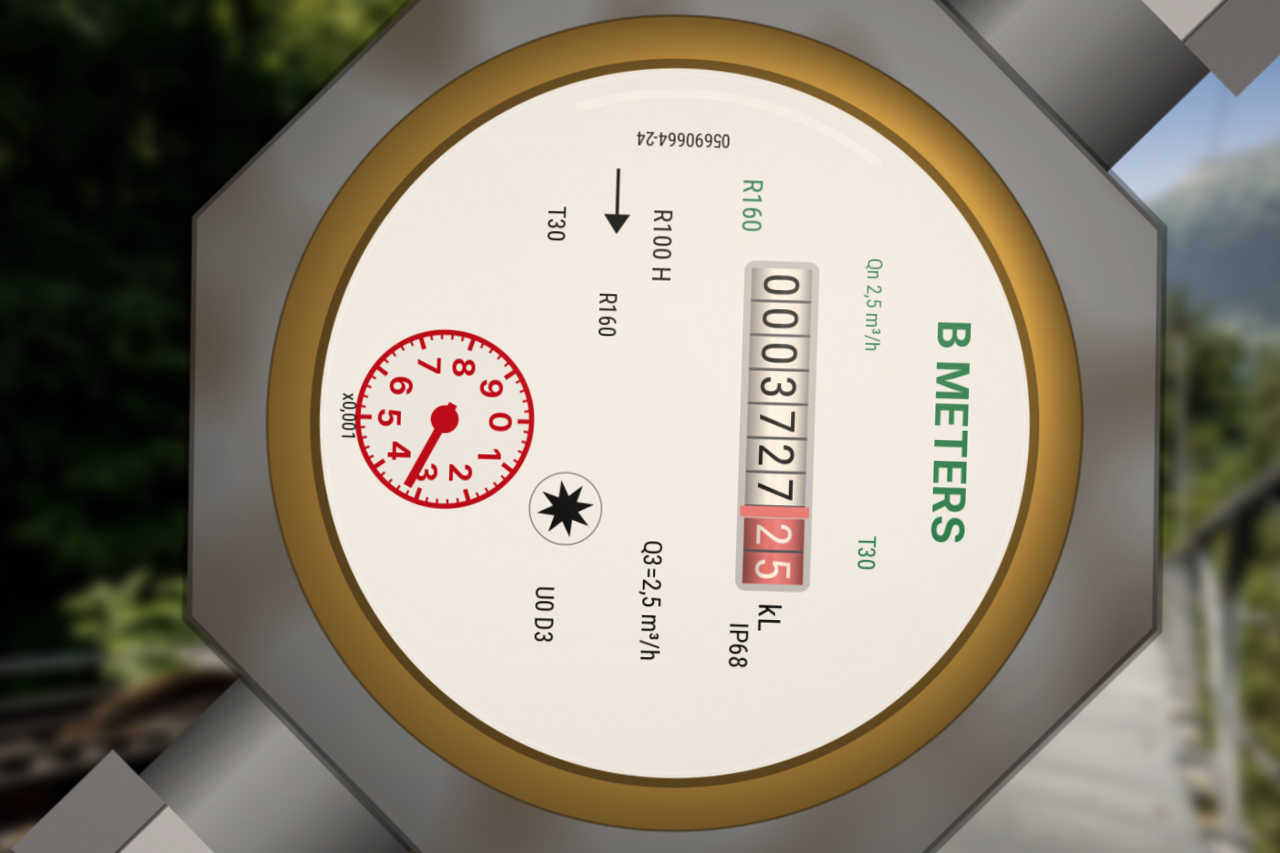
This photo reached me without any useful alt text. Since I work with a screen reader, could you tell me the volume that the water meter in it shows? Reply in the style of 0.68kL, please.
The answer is 3727.253kL
